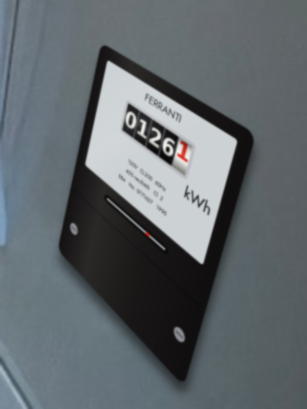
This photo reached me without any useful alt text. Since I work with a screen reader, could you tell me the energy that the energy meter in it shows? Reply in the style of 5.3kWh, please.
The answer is 126.1kWh
